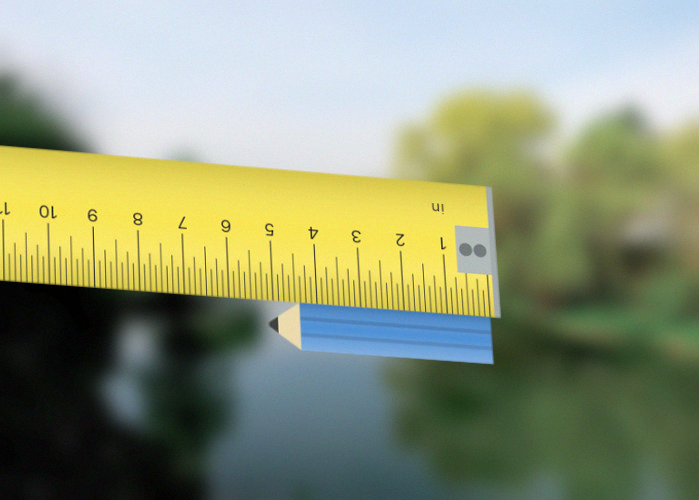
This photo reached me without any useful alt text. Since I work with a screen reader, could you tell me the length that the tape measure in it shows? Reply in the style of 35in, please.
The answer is 5.125in
